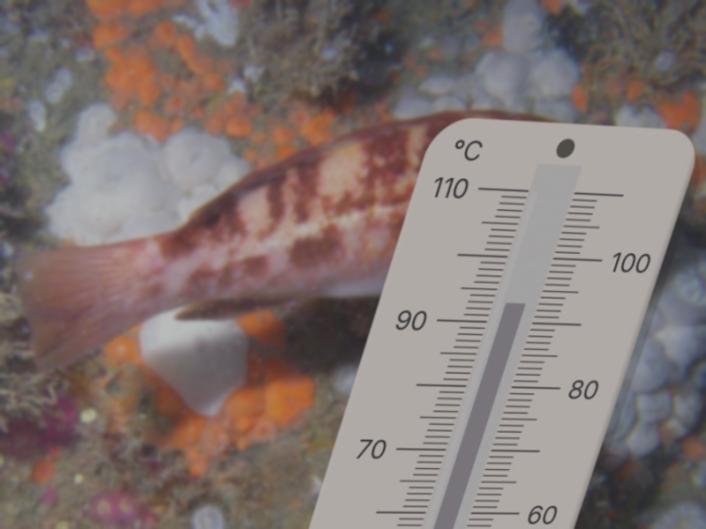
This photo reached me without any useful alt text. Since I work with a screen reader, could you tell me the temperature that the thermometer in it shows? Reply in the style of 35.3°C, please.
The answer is 93°C
